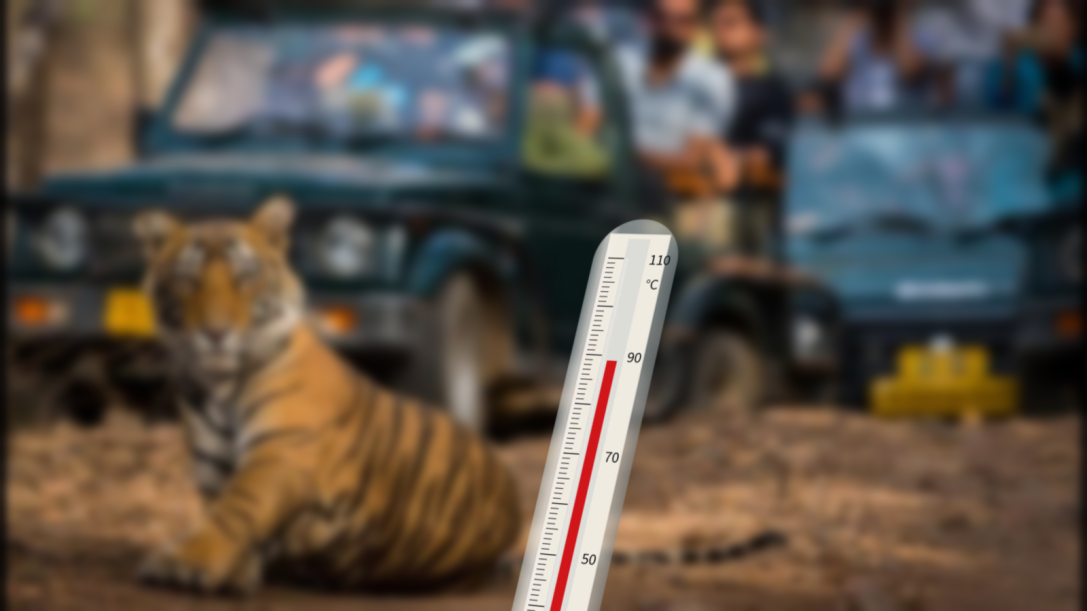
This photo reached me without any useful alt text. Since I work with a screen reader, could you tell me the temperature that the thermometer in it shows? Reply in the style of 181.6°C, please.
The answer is 89°C
